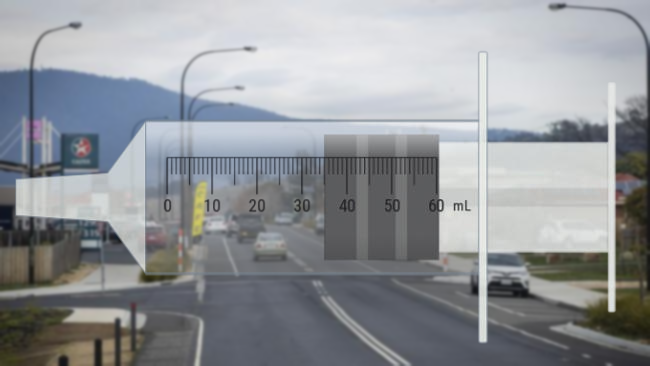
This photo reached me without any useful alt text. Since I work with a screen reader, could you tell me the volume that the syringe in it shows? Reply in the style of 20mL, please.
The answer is 35mL
